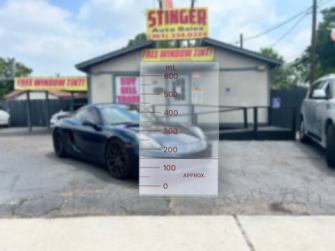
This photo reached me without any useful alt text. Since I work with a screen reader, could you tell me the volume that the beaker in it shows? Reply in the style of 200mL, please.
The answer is 150mL
